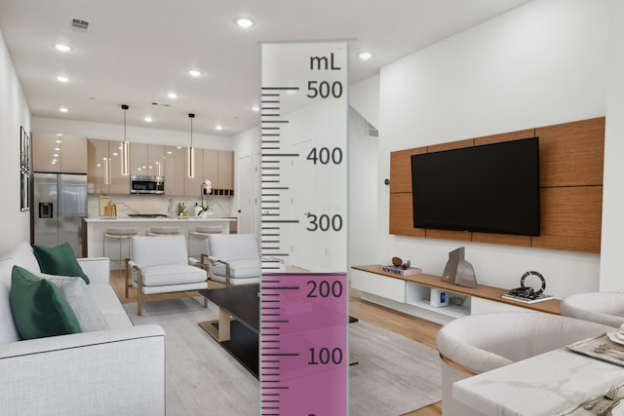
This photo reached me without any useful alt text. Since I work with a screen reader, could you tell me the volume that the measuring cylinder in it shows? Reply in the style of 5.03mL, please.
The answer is 220mL
